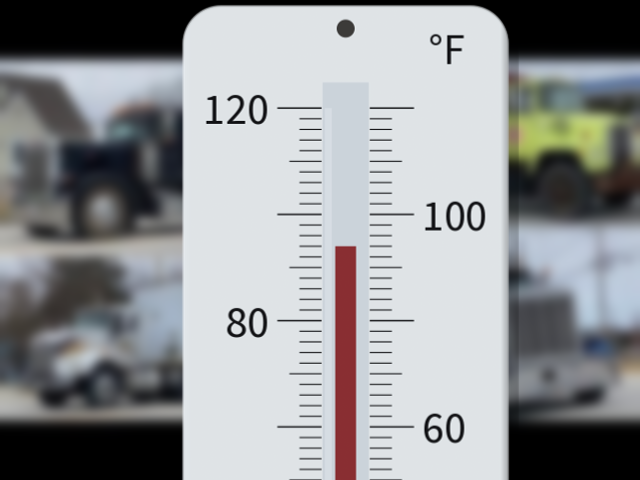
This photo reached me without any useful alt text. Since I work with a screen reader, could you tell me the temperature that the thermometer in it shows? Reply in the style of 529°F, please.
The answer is 94°F
